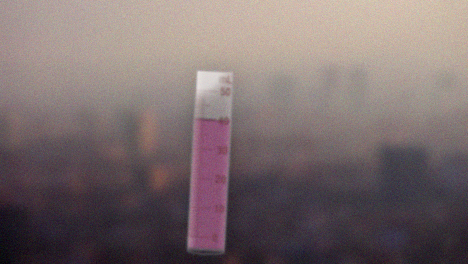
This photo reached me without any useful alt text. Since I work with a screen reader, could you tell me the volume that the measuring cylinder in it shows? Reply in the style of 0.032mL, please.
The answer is 40mL
